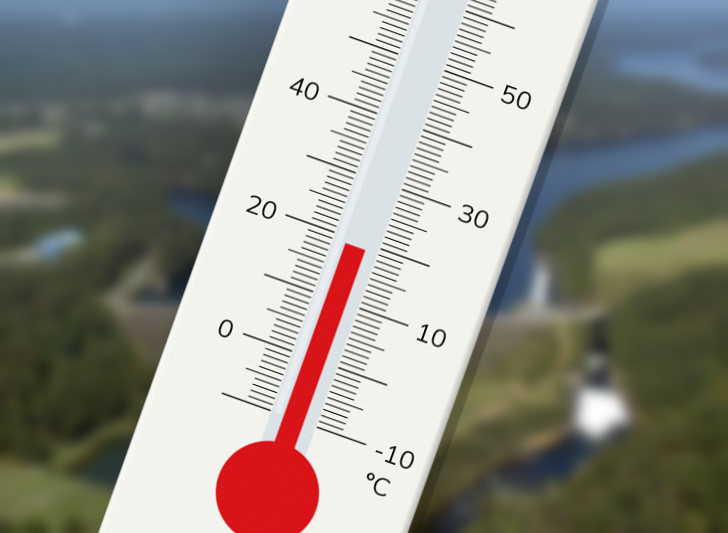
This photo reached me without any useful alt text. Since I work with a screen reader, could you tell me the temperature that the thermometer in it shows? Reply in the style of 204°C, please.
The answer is 19°C
